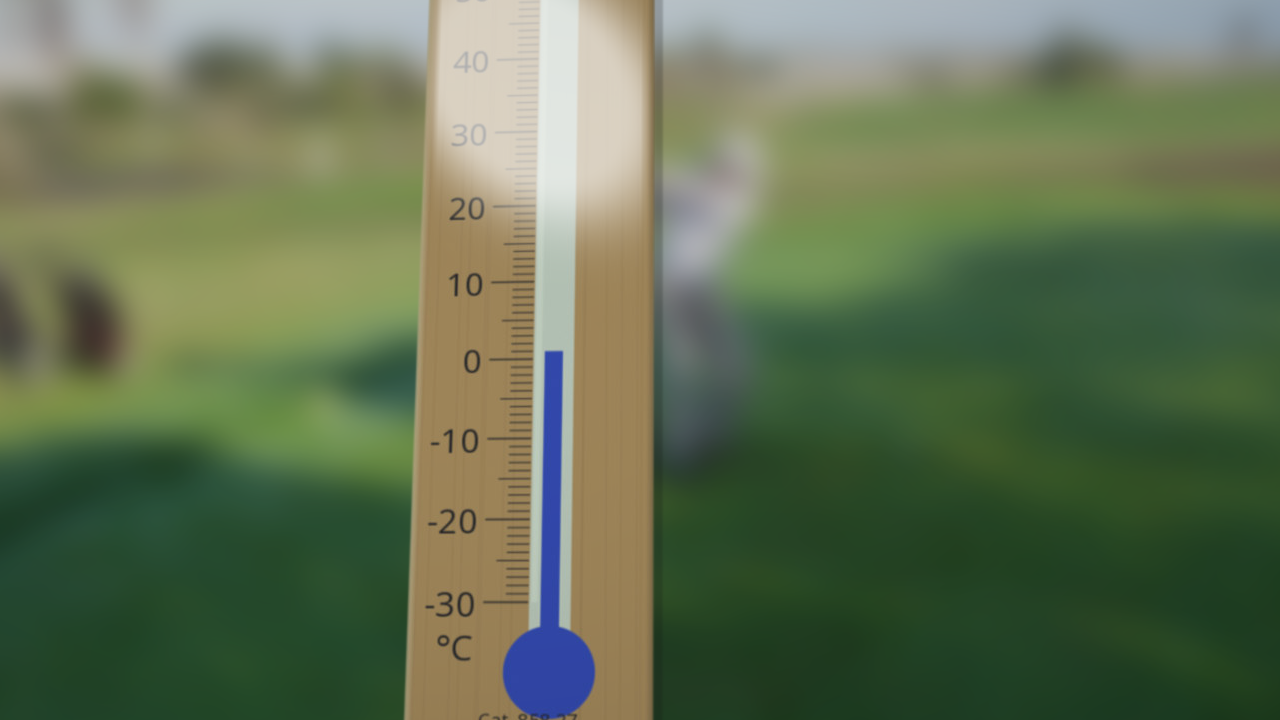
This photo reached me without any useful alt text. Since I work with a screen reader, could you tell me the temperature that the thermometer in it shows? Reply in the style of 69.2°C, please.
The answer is 1°C
